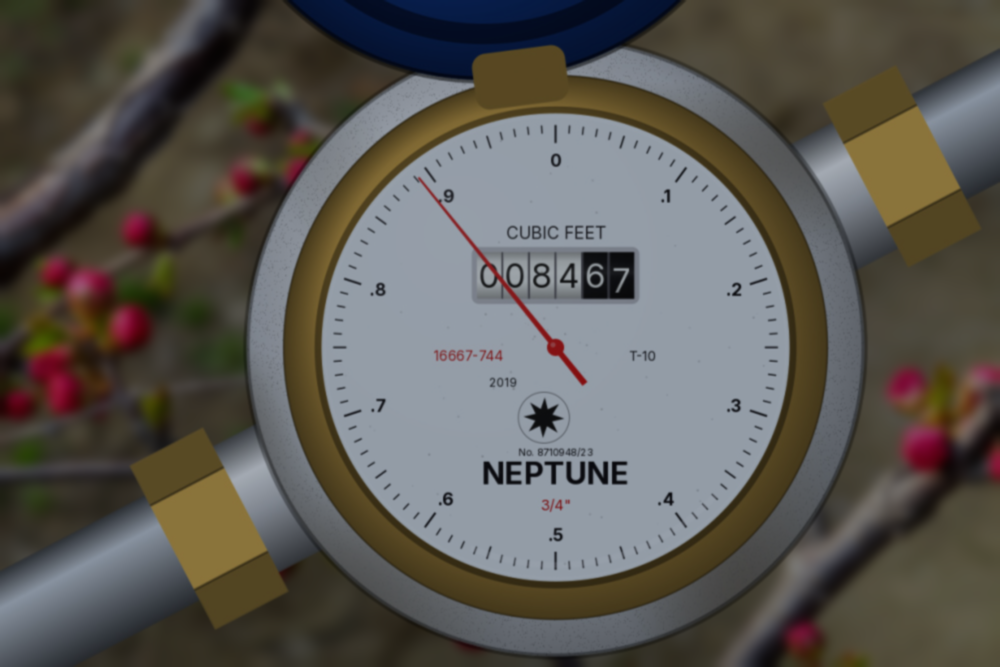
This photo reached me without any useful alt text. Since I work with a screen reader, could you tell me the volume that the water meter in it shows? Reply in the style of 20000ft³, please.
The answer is 8466.89ft³
